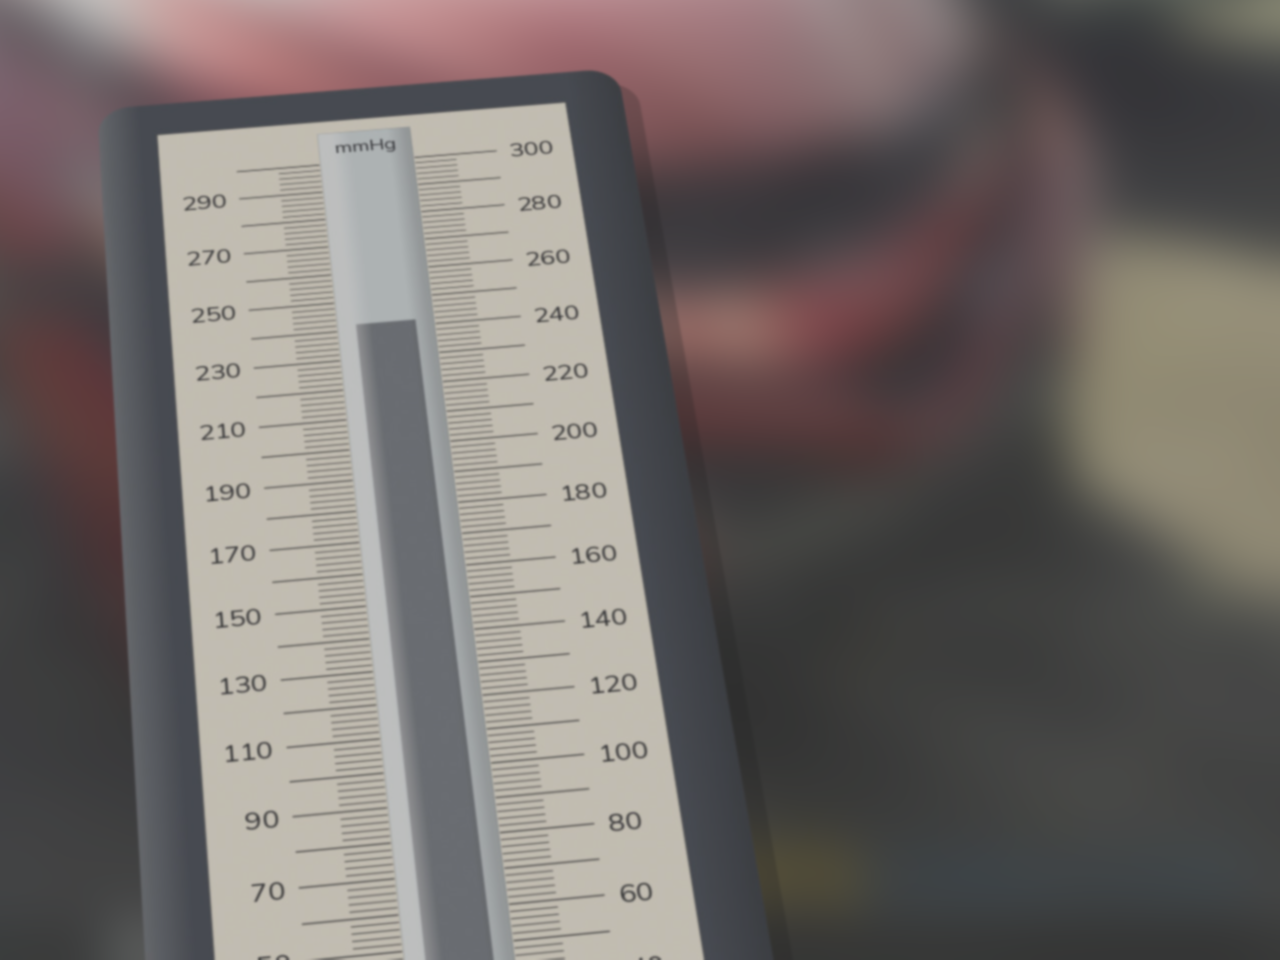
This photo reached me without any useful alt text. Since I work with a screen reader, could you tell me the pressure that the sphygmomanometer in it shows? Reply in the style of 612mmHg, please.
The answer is 242mmHg
